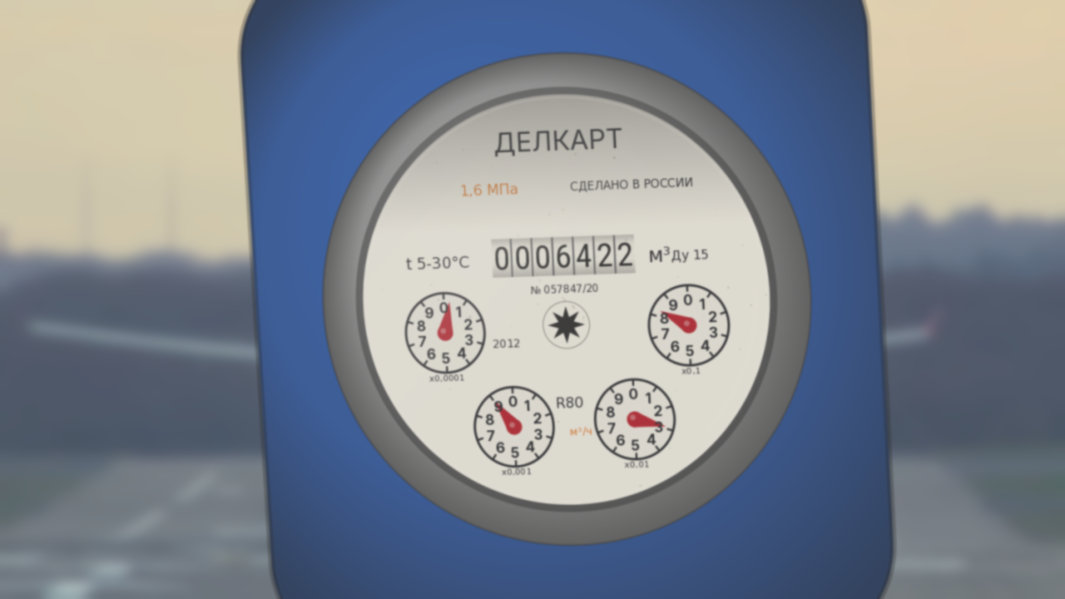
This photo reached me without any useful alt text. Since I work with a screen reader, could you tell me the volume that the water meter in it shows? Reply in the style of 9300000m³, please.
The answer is 6422.8290m³
